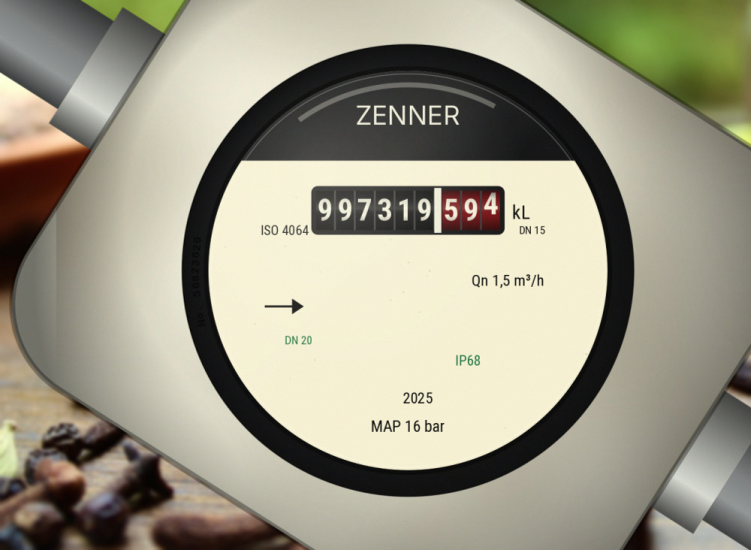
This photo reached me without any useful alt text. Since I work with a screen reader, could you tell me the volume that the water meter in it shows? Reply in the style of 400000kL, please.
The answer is 997319.594kL
